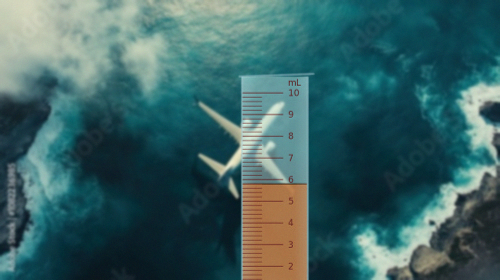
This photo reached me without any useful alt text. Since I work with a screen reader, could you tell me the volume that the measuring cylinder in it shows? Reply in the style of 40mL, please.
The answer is 5.8mL
